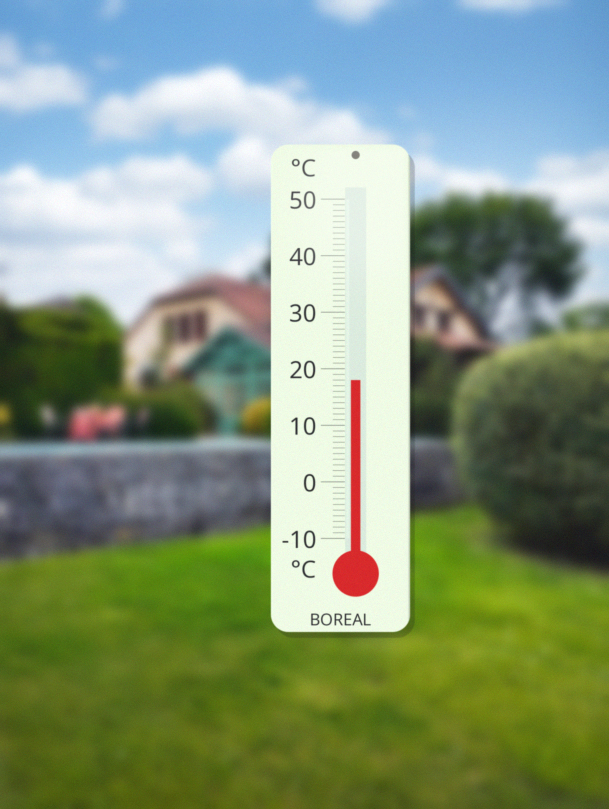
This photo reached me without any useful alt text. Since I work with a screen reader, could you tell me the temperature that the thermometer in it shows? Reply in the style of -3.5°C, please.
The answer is 18°C
